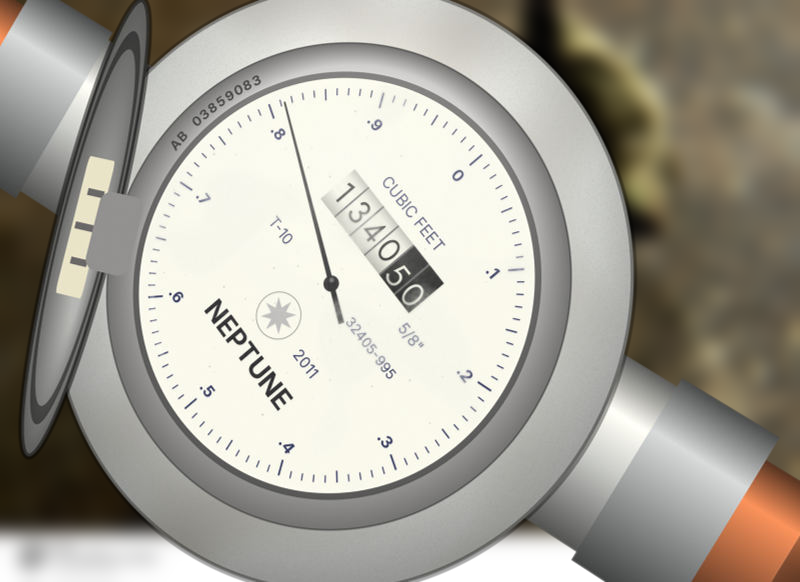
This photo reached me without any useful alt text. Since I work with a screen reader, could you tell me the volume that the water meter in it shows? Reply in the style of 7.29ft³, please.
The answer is 134049.81ft³
